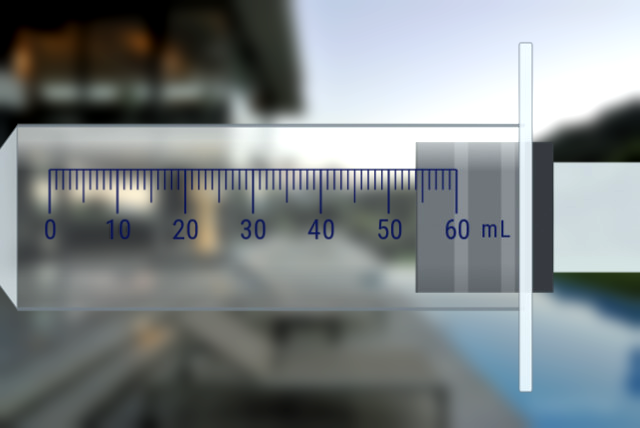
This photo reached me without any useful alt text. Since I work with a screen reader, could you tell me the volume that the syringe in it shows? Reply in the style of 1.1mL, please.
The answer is 54mL
